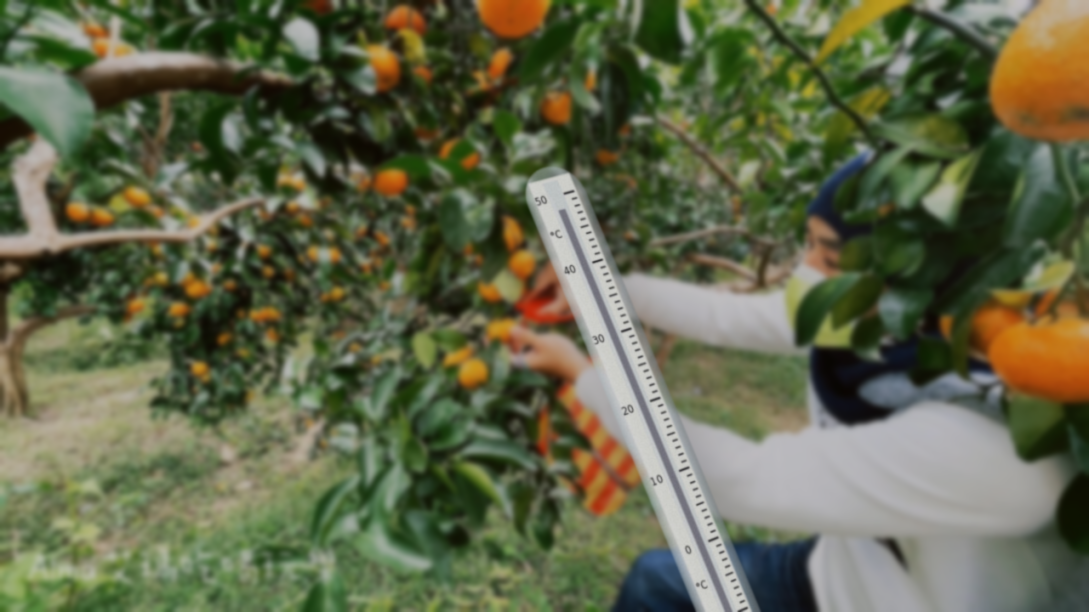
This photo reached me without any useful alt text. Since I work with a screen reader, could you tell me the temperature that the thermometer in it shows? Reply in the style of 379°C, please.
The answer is 48°C
